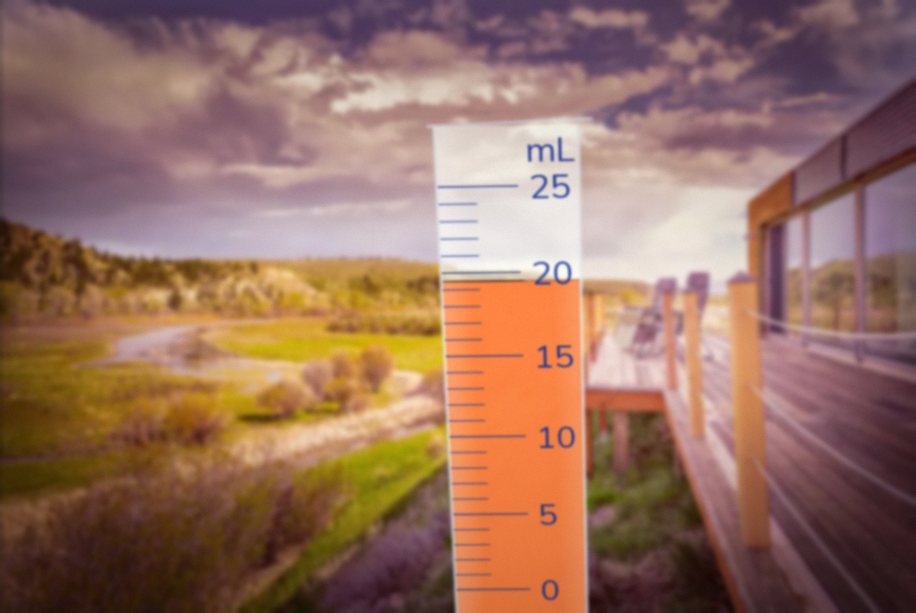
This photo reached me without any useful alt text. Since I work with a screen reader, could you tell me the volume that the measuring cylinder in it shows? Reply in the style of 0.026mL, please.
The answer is 19.5mL
